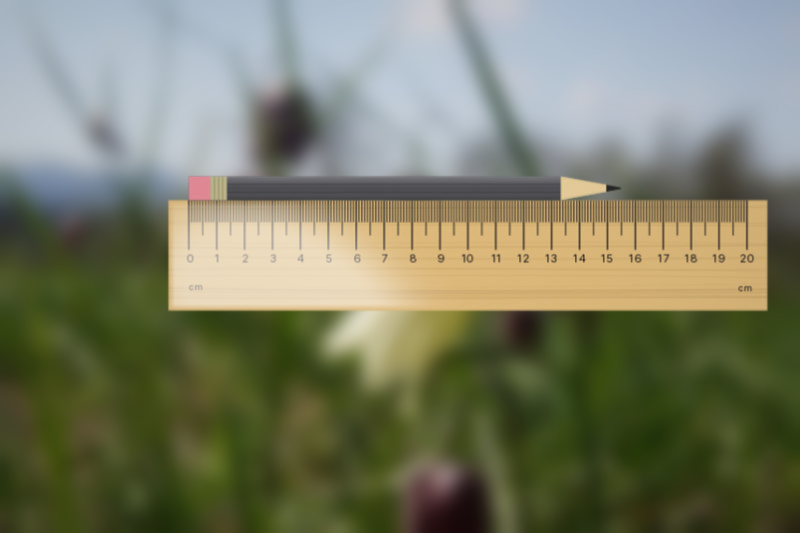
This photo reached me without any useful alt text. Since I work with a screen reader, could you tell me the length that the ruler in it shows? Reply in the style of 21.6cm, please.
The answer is 15.5cm
